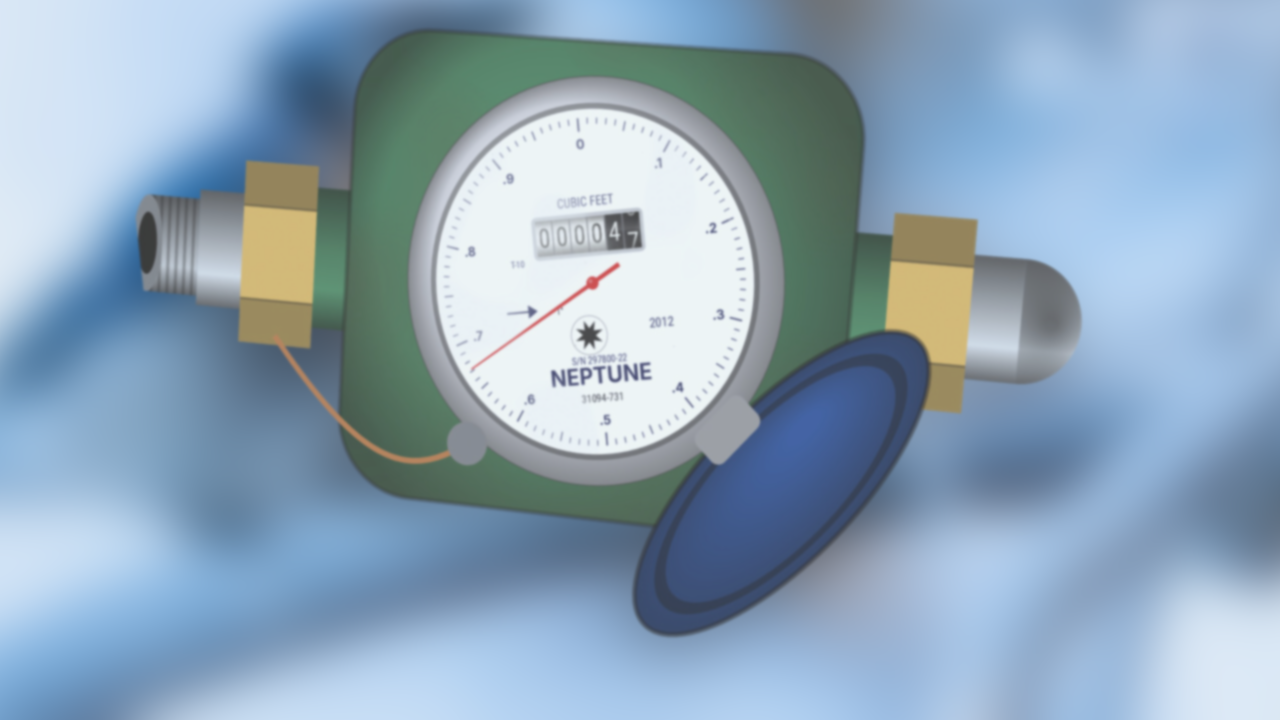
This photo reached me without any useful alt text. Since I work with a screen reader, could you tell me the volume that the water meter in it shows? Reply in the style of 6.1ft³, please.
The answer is 46.67ft³
